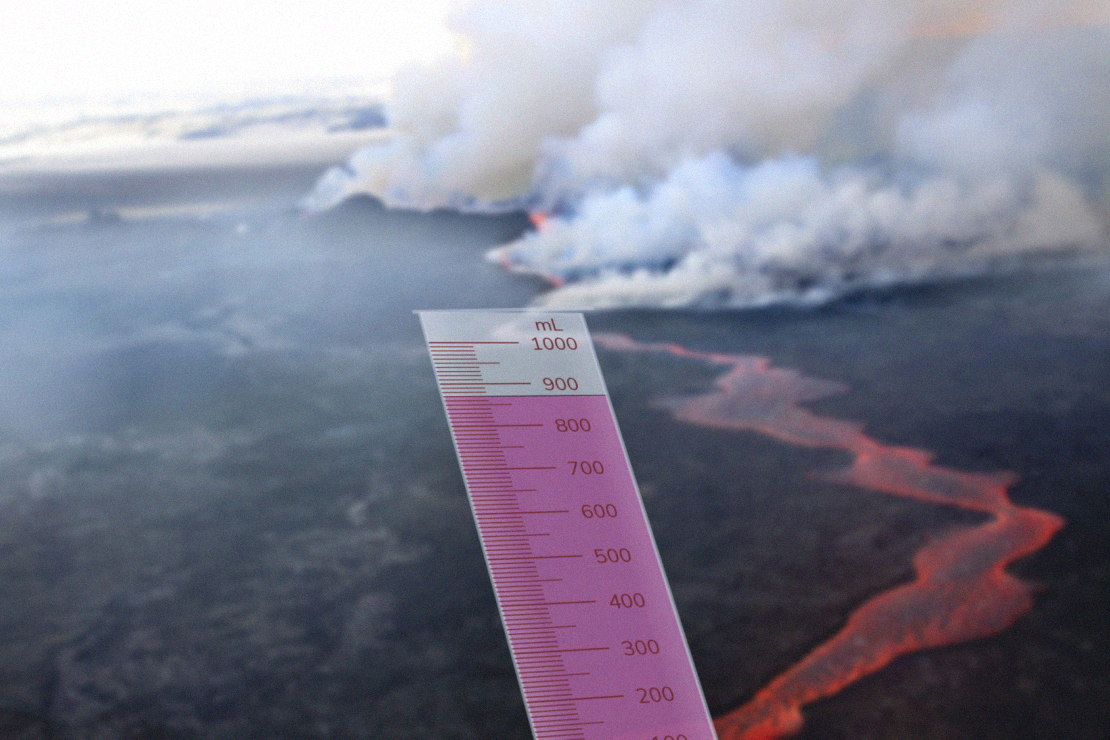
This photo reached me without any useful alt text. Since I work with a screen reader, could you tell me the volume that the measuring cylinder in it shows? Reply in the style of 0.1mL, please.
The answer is 870mL
